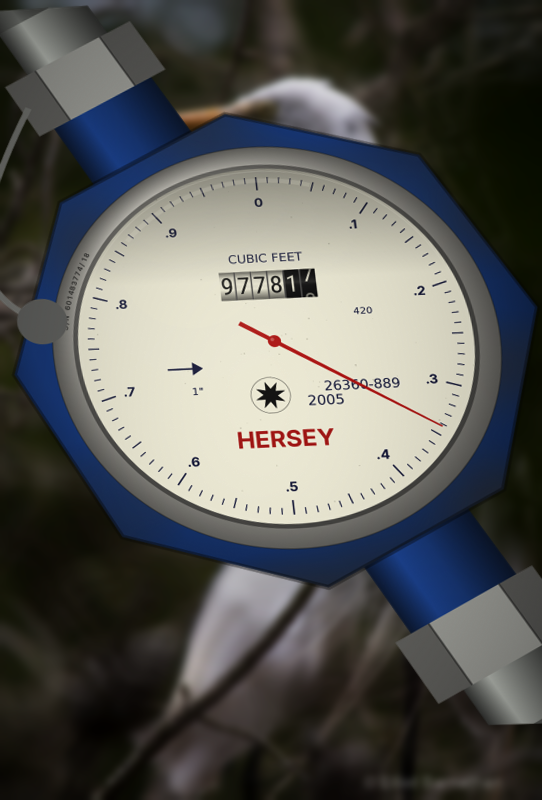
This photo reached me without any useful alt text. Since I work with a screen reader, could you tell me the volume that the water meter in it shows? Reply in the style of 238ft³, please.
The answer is 977817.34ft³
